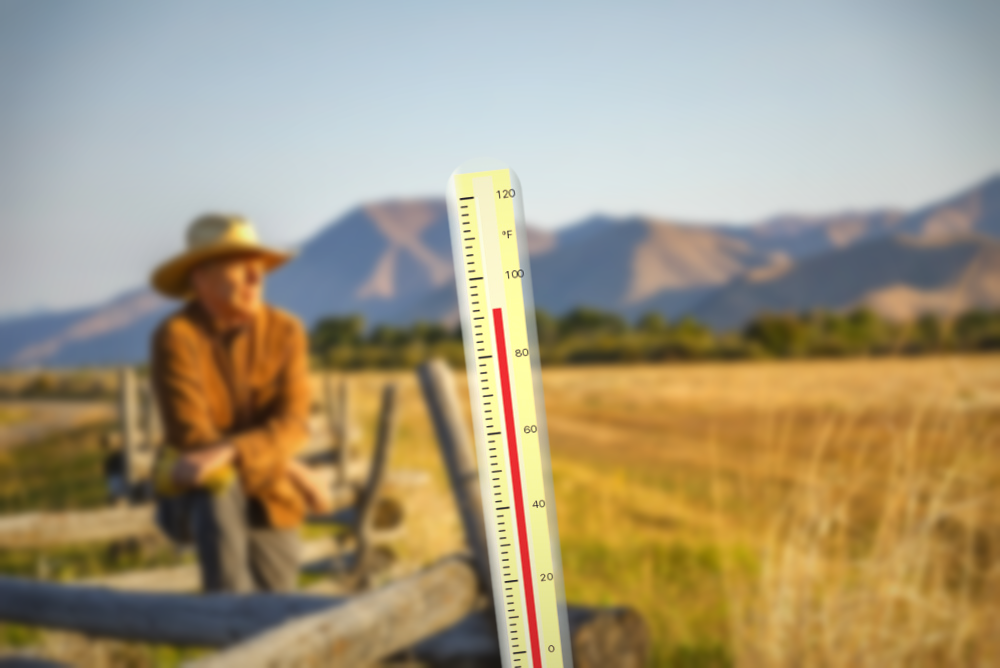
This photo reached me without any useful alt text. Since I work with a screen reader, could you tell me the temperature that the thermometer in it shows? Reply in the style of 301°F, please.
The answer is 92°F
